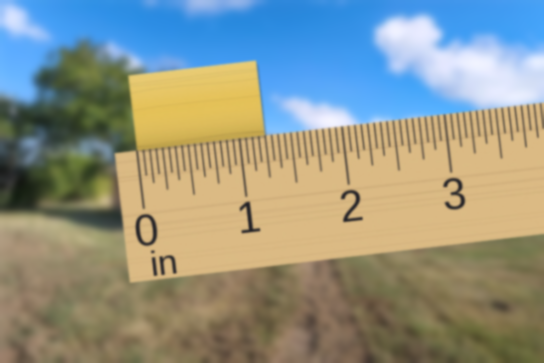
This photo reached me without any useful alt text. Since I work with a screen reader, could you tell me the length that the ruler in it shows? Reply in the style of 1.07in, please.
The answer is 1.25in
